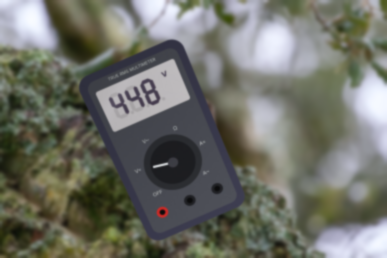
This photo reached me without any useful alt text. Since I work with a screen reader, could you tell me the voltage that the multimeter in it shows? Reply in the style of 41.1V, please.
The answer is 448V
